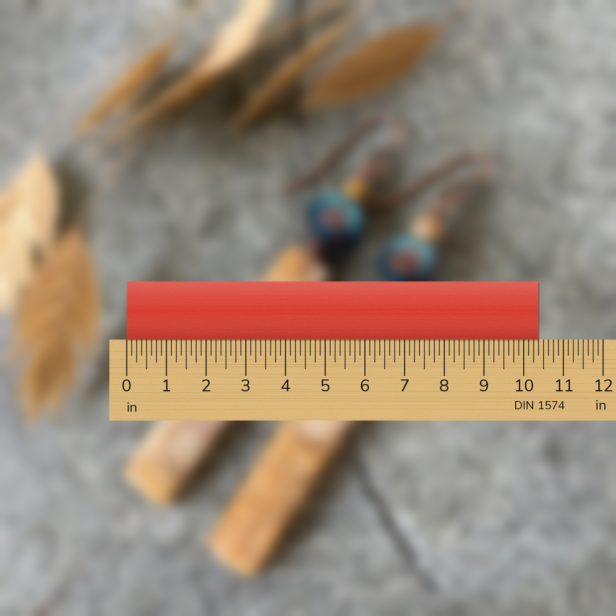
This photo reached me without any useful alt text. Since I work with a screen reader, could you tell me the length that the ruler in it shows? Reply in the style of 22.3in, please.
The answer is 10.375in
